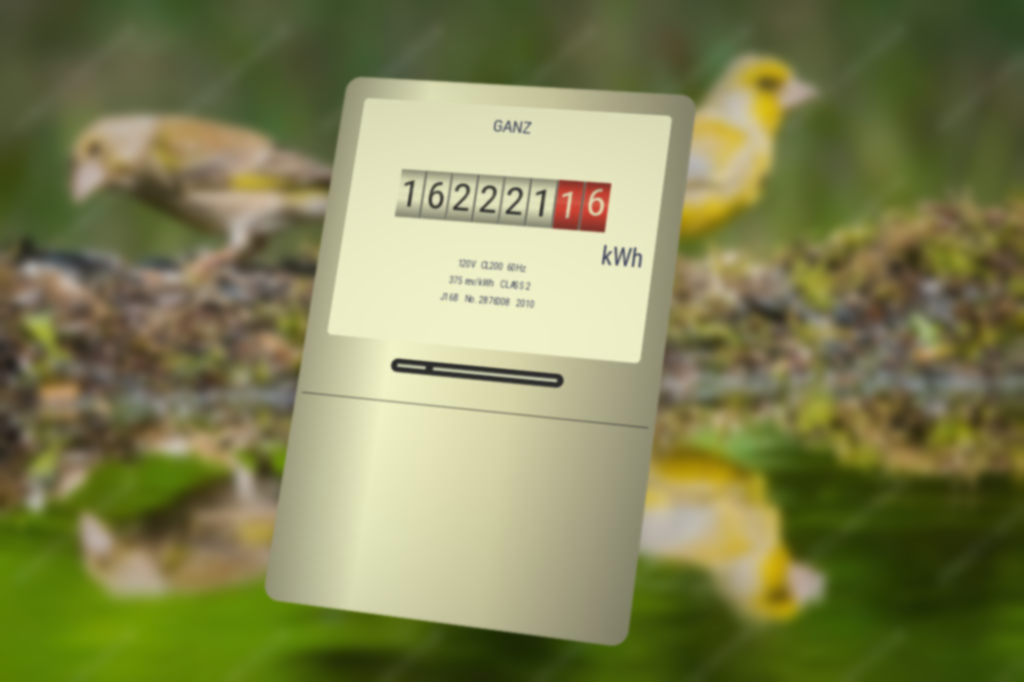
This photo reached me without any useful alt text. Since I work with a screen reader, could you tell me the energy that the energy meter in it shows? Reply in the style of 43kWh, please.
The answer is 162221.16kWh
